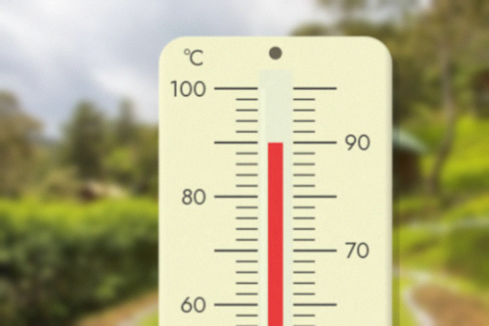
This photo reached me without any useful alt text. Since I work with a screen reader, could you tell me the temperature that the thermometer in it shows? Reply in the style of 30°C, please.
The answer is 90°C
